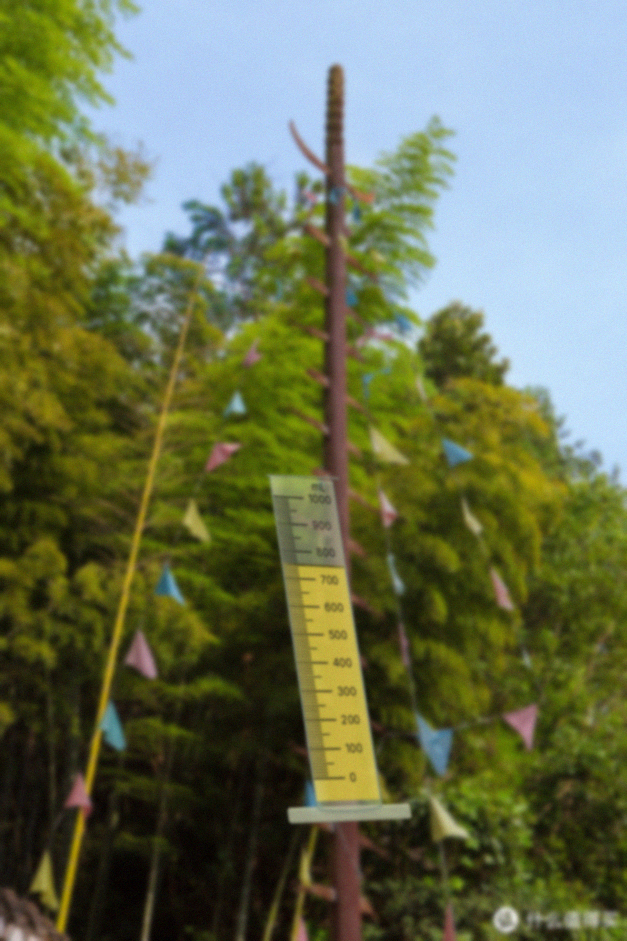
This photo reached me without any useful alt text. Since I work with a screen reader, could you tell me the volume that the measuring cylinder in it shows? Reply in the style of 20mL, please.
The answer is 750mL
